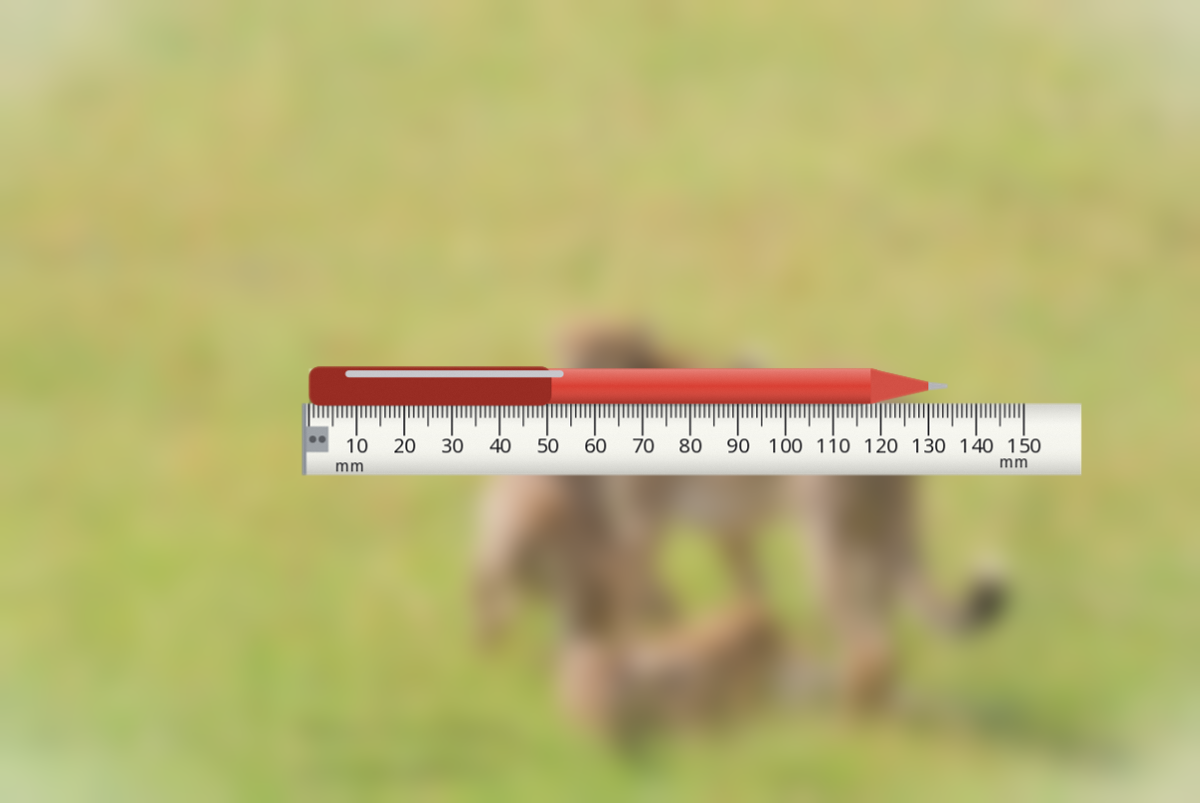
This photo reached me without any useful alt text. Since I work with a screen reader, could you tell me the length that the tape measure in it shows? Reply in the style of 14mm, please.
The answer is 134mm
